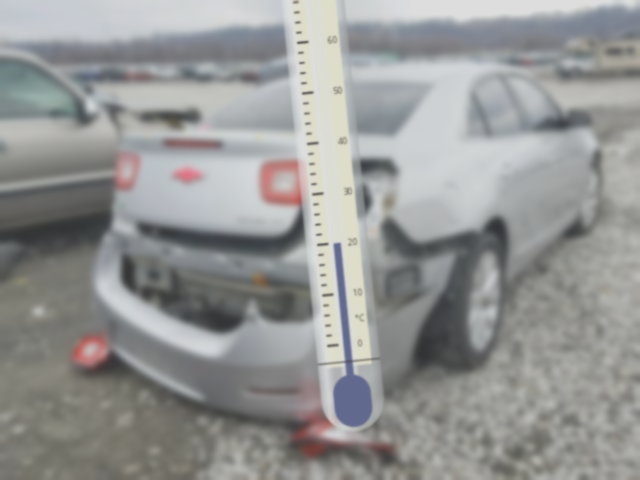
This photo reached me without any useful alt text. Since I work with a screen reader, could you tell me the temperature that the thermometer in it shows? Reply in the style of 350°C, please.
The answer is 20°C
